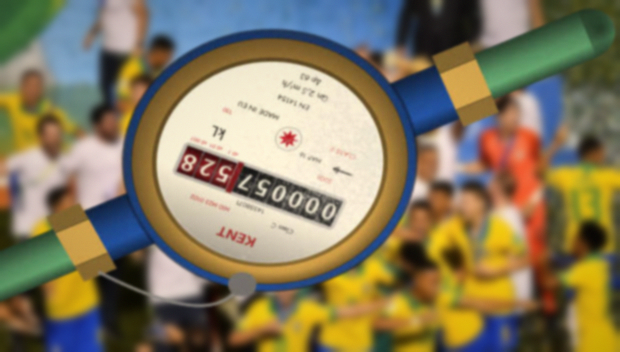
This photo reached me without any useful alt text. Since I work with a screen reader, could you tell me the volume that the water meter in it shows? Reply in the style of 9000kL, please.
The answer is 57.528kL
